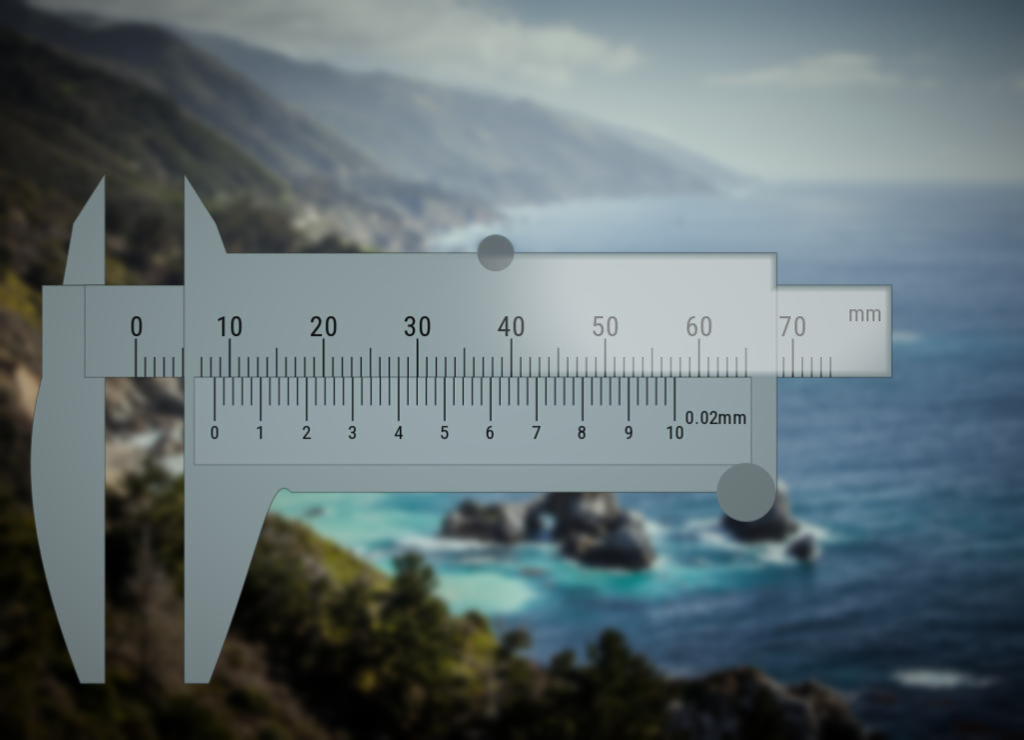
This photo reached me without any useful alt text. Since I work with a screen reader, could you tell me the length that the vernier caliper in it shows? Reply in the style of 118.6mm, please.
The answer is 8.4mm
